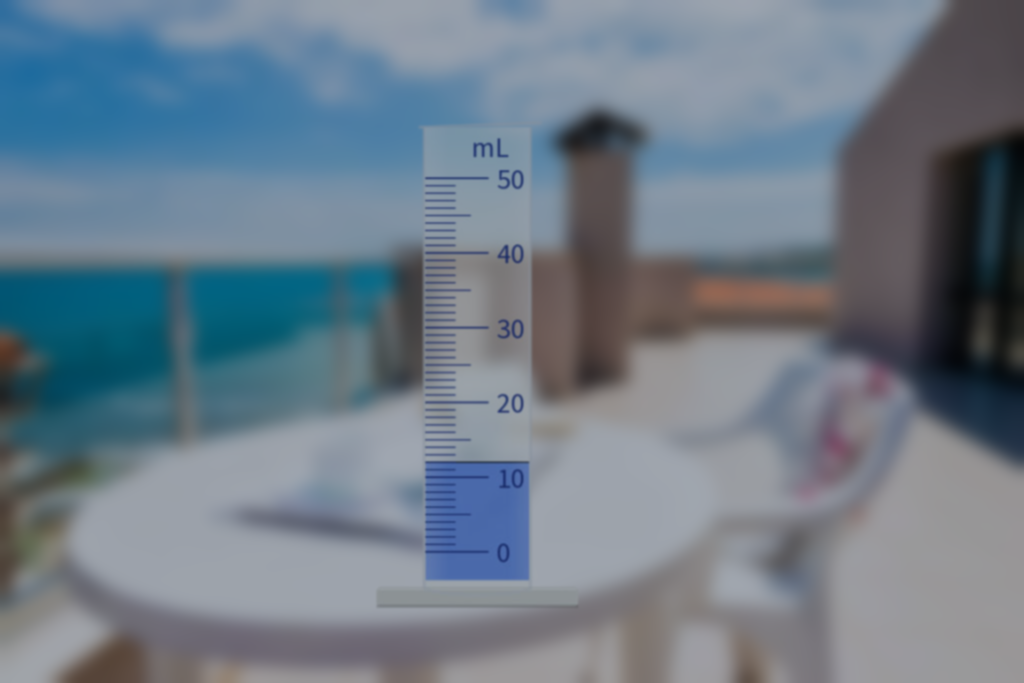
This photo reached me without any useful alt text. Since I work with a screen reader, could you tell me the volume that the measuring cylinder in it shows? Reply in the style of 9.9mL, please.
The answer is 12mL
